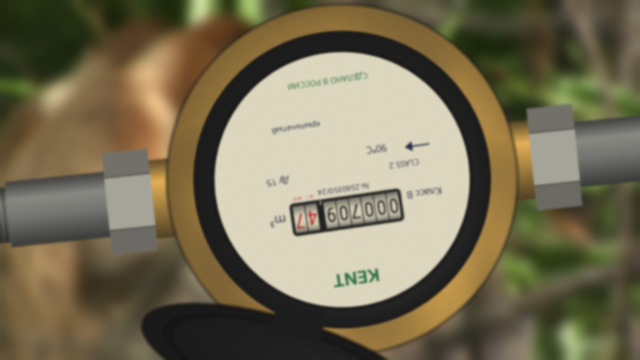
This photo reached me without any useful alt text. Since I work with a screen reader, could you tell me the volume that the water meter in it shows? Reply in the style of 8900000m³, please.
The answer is 709.47m³
